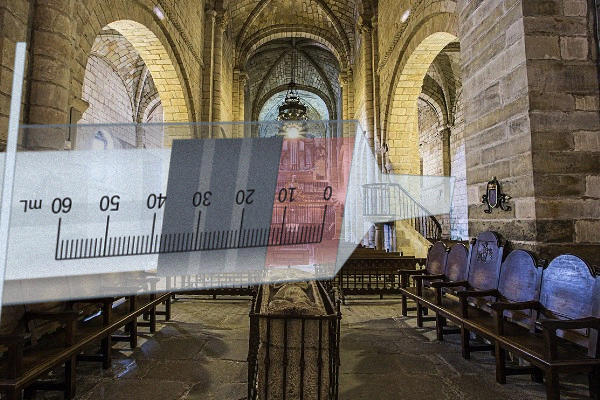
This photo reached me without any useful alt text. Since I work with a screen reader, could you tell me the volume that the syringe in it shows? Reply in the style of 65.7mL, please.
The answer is 13mL
